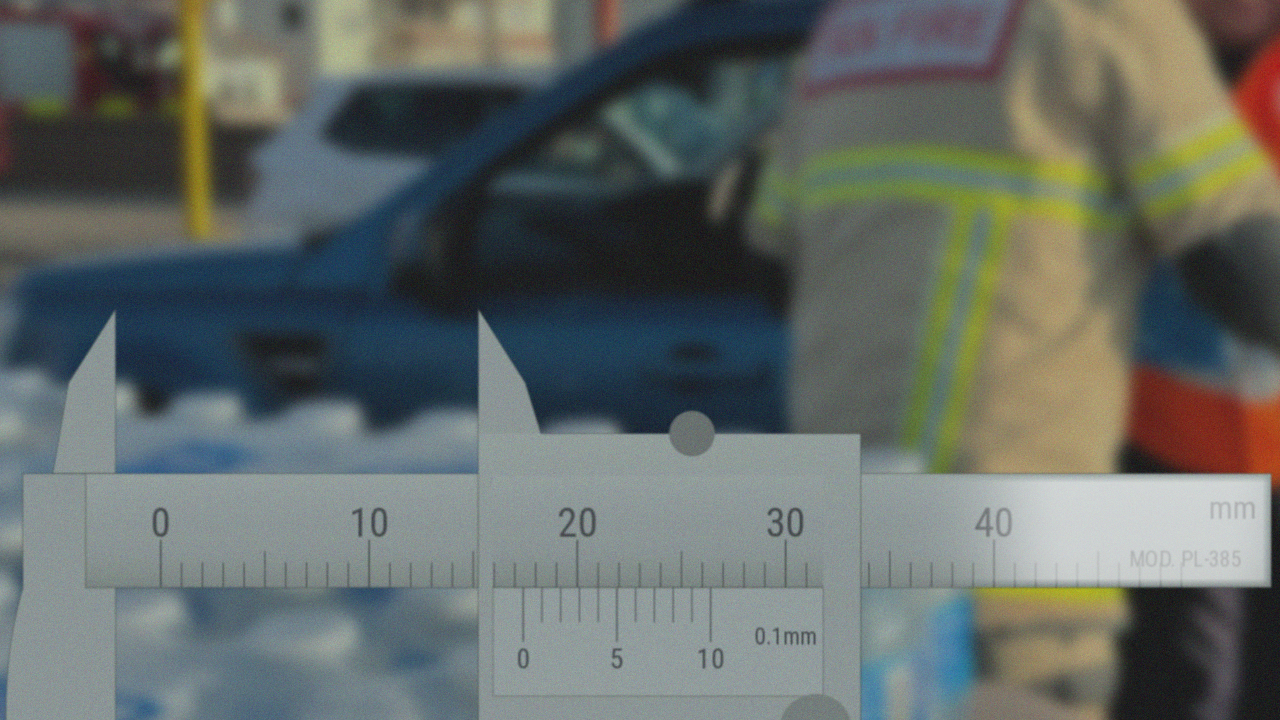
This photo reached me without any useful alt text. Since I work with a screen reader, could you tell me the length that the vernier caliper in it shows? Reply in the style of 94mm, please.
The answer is 17.4mm
